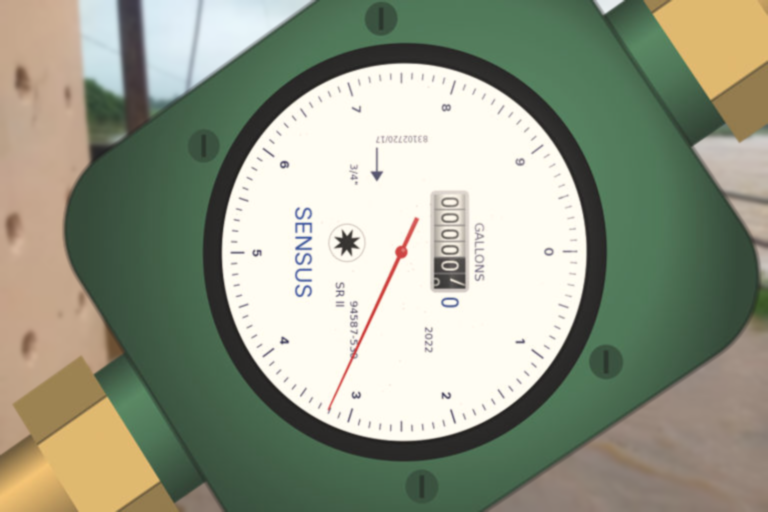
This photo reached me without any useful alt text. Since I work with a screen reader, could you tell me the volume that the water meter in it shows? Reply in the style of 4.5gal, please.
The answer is 73.2gal
